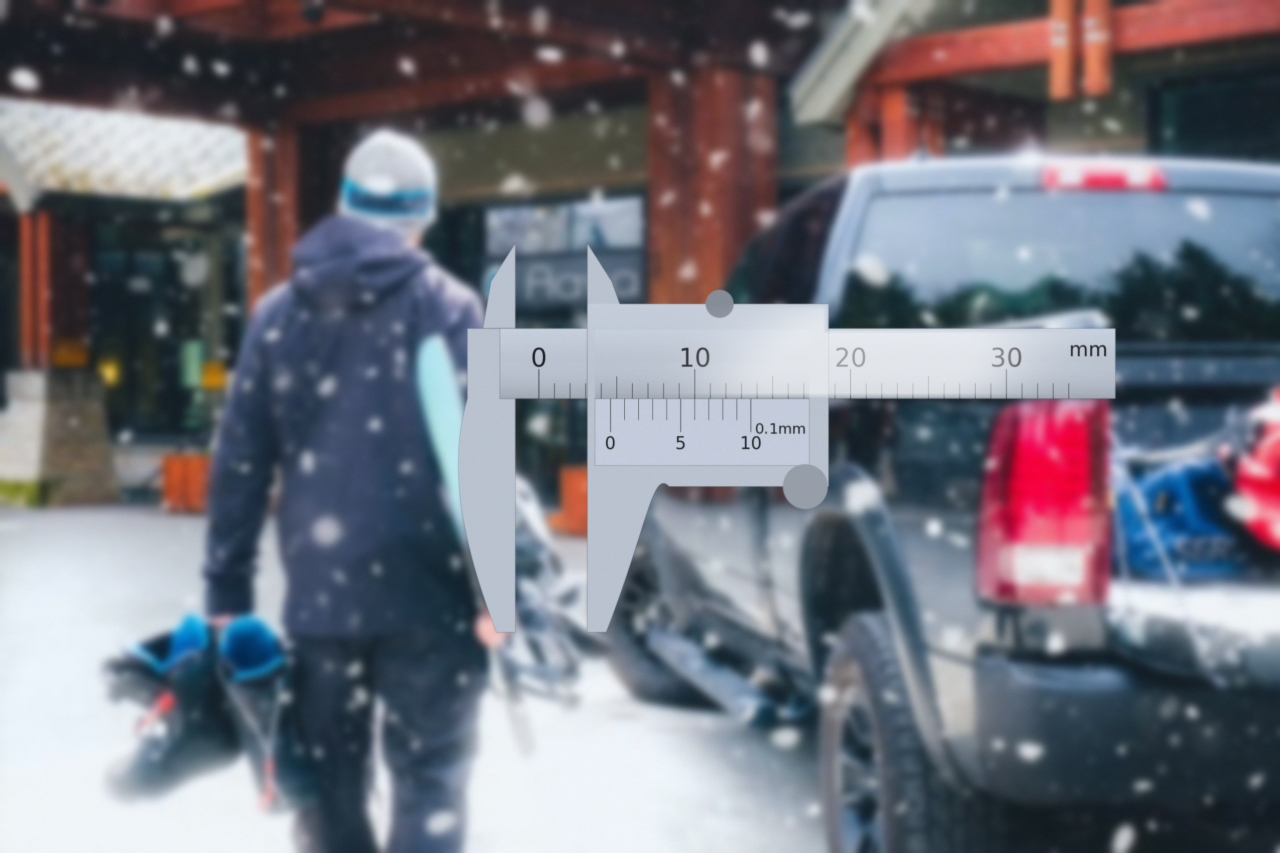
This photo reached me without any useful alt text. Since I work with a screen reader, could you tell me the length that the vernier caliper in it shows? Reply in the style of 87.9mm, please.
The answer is 4.6mm
